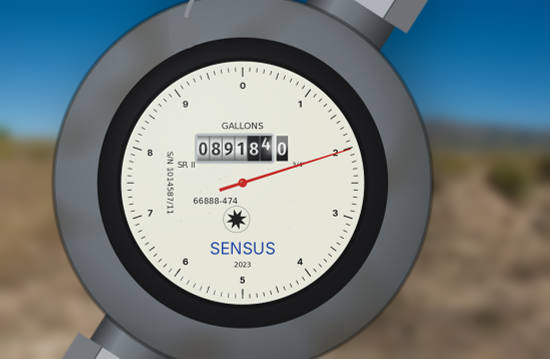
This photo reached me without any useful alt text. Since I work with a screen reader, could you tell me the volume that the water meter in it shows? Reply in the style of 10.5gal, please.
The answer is 891842.0gal
